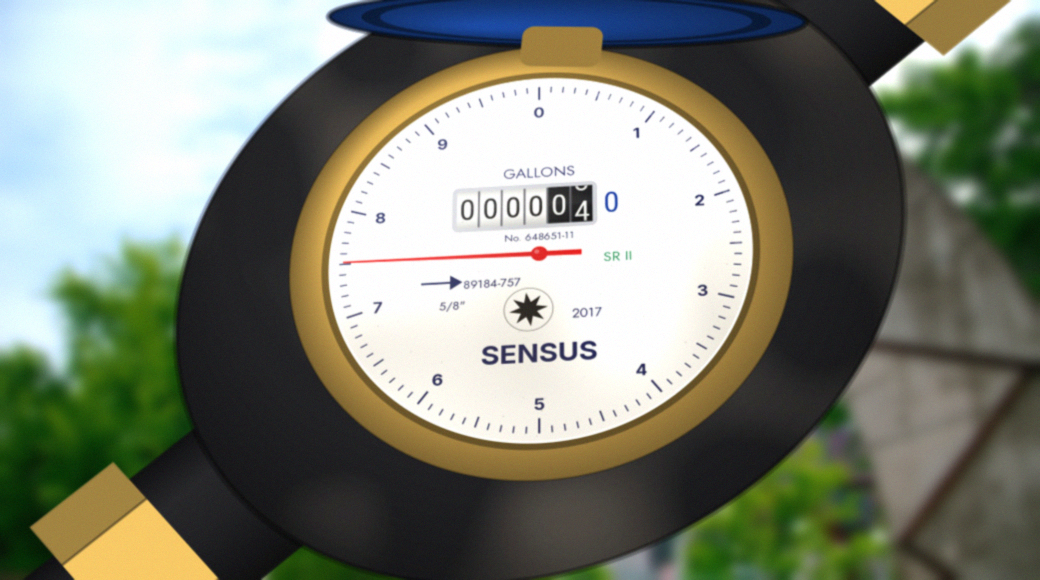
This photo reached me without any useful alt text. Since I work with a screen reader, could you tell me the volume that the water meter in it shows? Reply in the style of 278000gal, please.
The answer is 37.5gal
